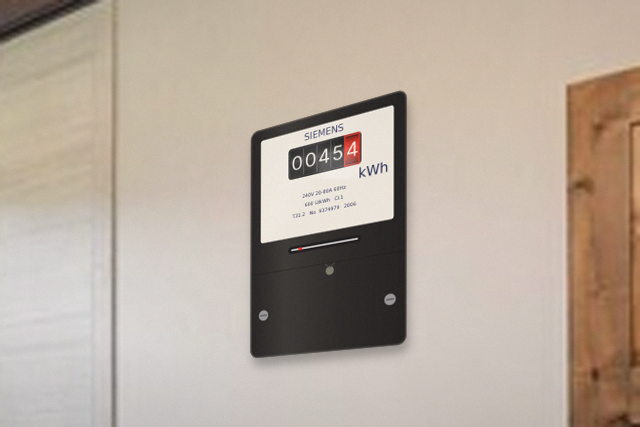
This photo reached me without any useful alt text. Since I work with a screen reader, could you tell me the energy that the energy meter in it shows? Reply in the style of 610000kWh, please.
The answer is 45.4kWh
